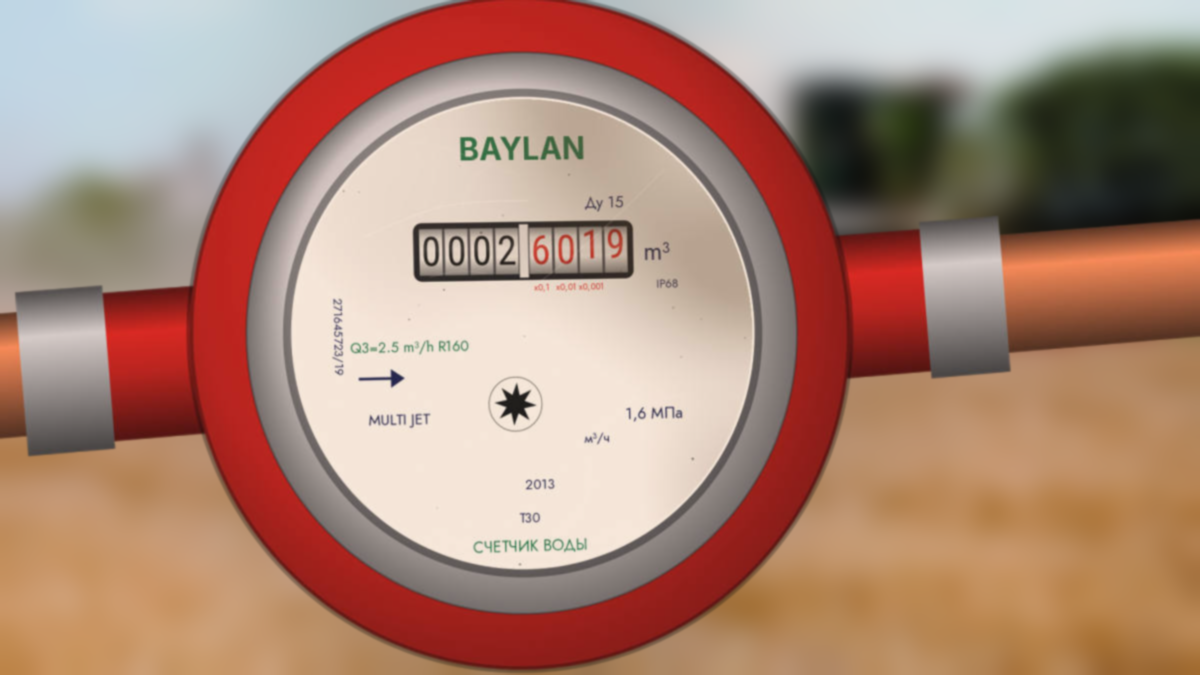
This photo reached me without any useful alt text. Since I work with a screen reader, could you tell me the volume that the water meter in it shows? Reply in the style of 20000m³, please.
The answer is 2.6019m³
